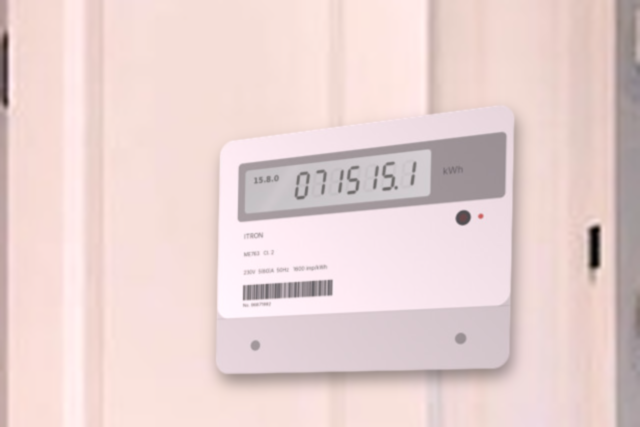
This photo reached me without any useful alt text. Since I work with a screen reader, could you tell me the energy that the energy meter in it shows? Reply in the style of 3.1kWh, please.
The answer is 71515.1kWh
